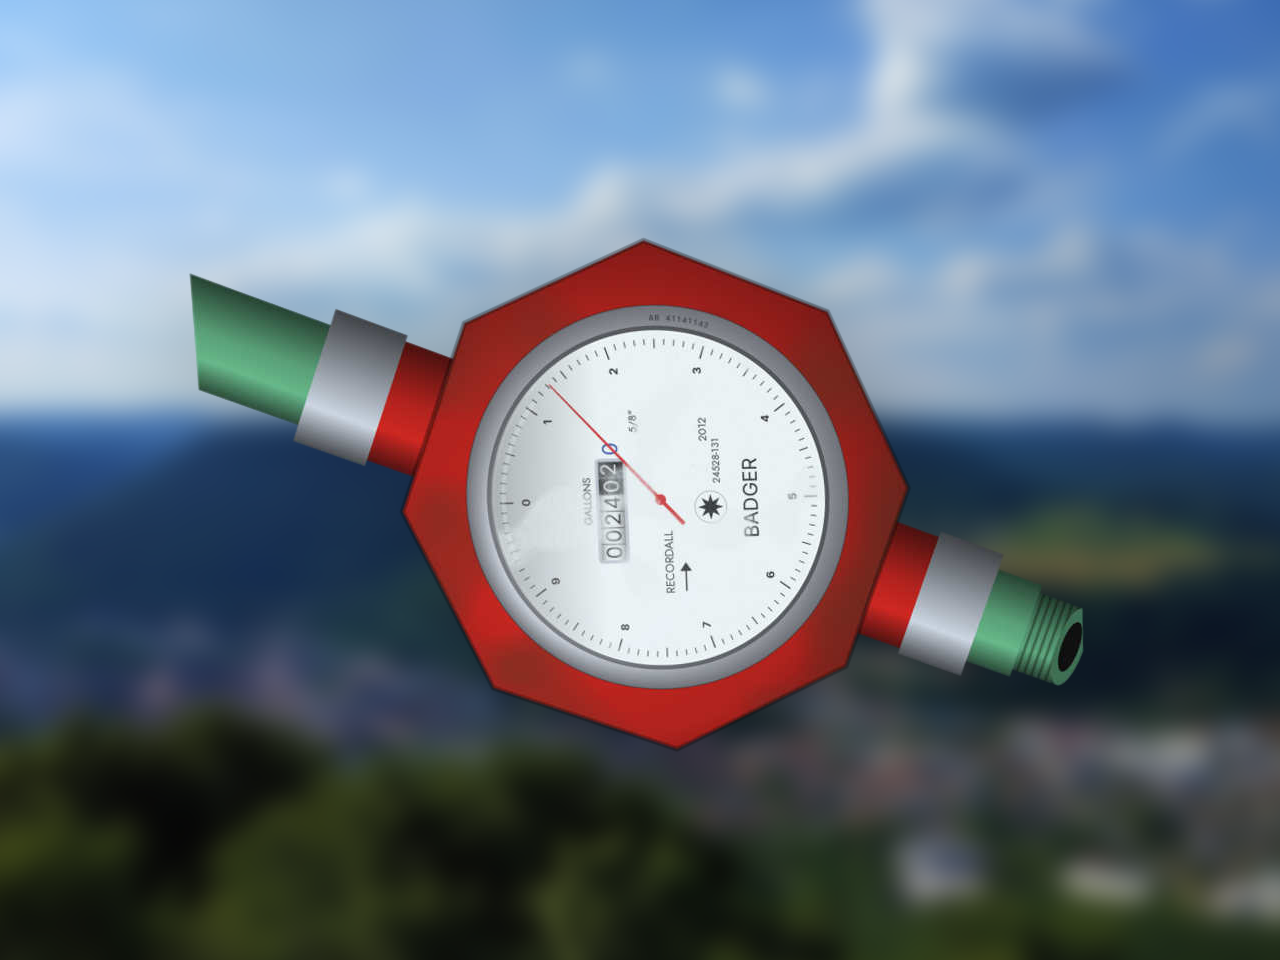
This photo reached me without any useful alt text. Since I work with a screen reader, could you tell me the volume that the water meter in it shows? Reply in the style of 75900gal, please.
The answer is 24021.3gal
